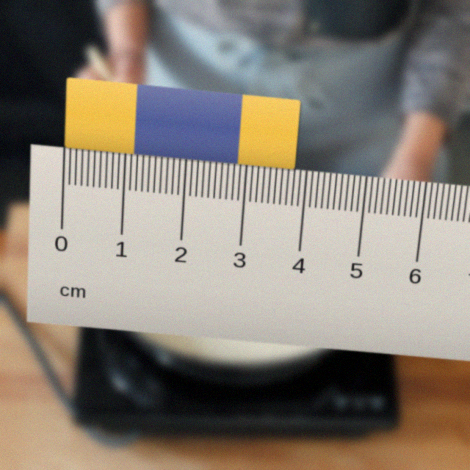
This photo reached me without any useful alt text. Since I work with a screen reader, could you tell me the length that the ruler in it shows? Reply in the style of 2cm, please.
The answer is 3.8cm
